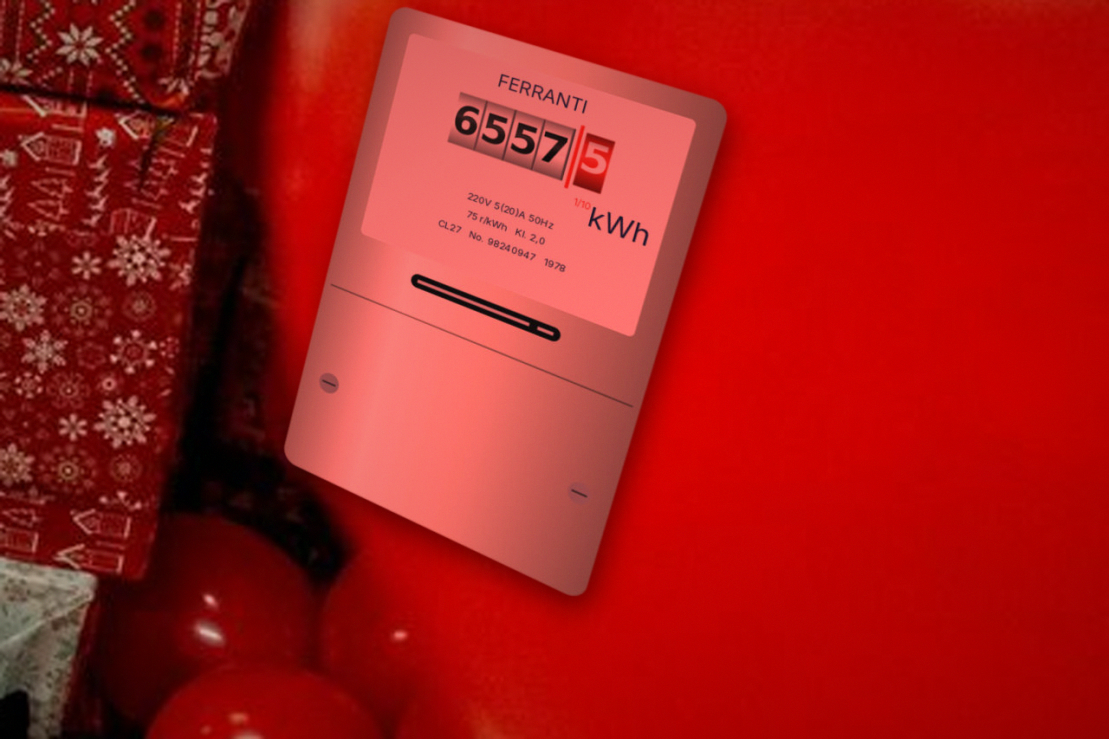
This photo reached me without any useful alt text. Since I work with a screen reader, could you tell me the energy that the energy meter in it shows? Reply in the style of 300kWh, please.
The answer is 6557.5kWh
